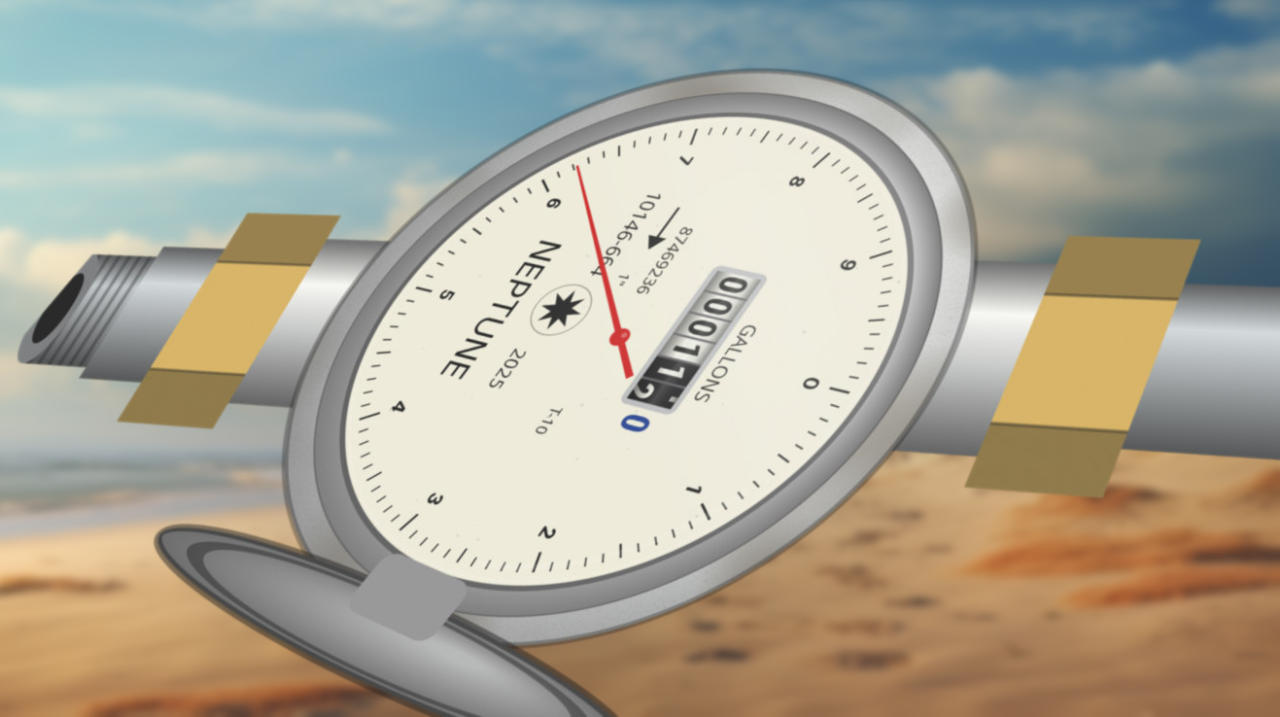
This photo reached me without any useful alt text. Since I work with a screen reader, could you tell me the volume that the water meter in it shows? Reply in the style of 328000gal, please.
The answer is 1116.2gal
